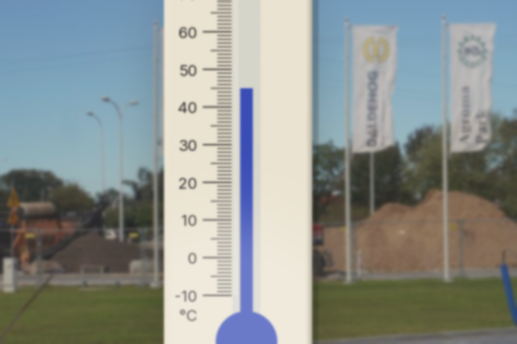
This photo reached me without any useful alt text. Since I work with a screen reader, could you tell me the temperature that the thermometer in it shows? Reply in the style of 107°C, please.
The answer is 45°C
